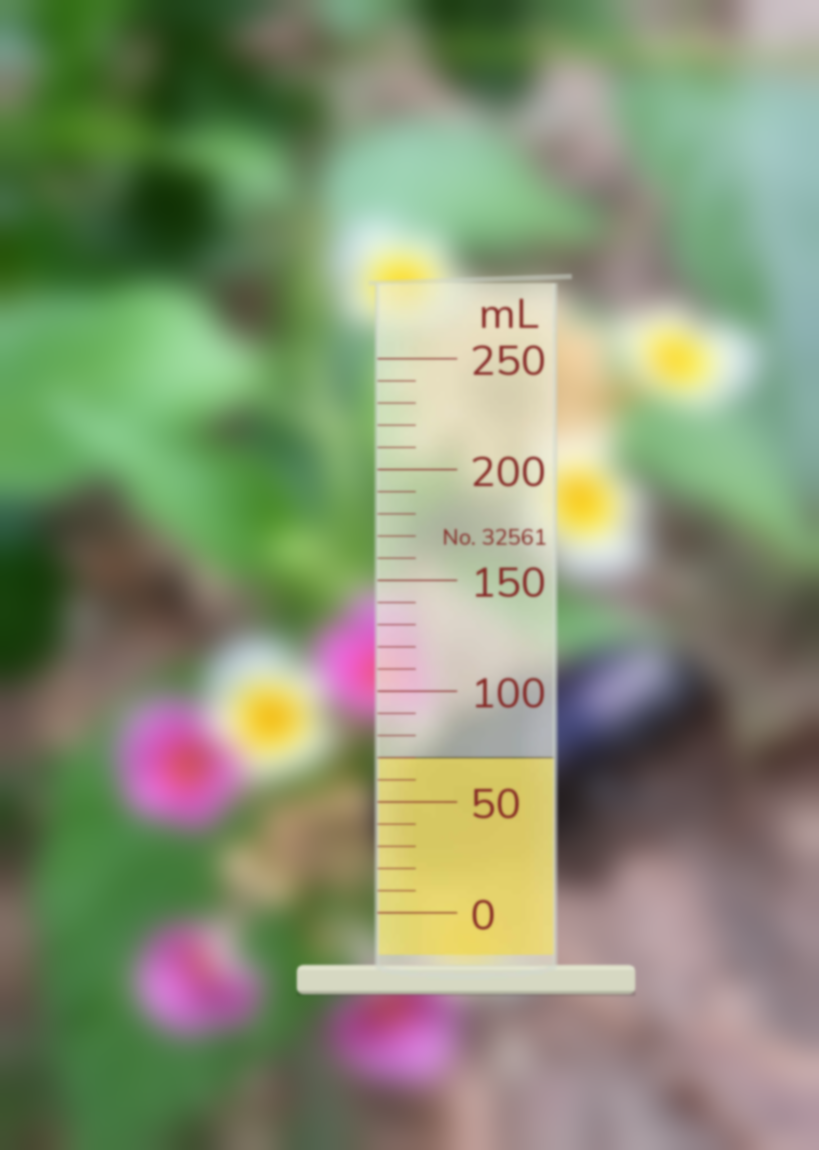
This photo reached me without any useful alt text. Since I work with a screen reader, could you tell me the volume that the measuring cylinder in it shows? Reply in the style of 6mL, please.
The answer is 70mL
